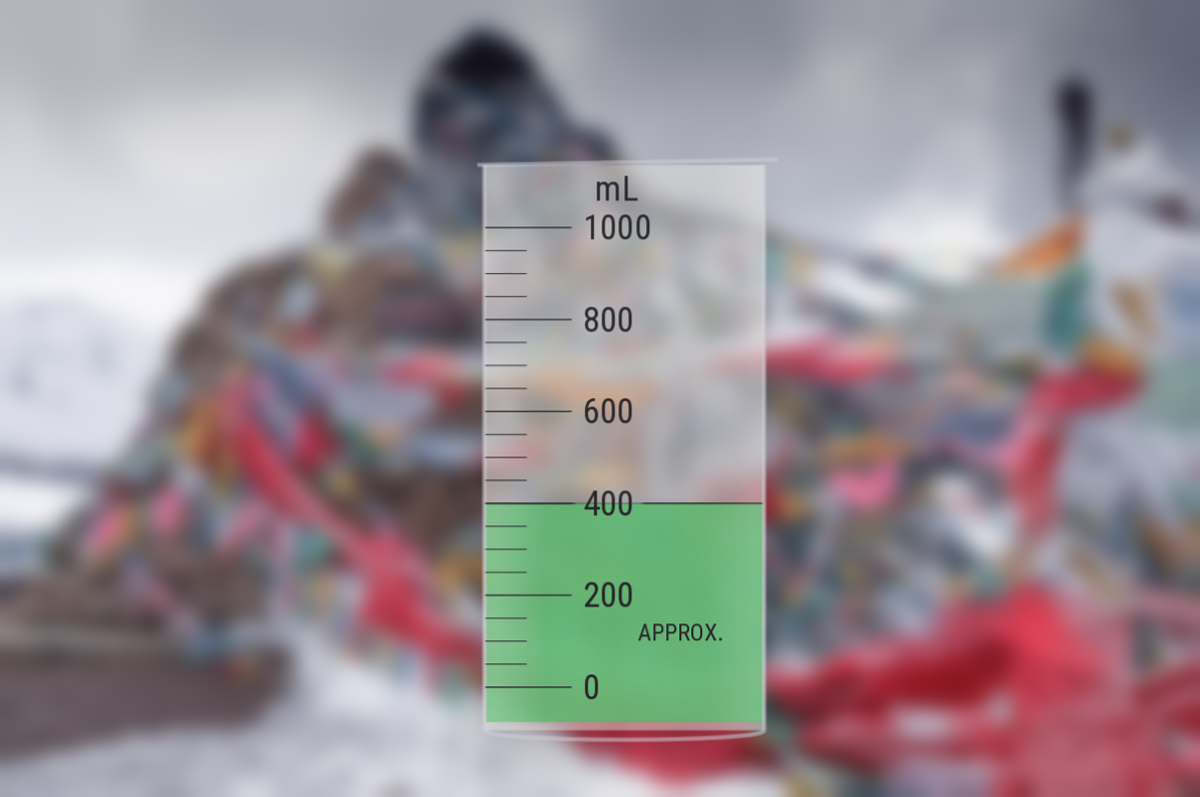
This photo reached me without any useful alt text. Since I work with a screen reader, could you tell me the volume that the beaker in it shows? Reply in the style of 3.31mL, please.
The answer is 400mL
